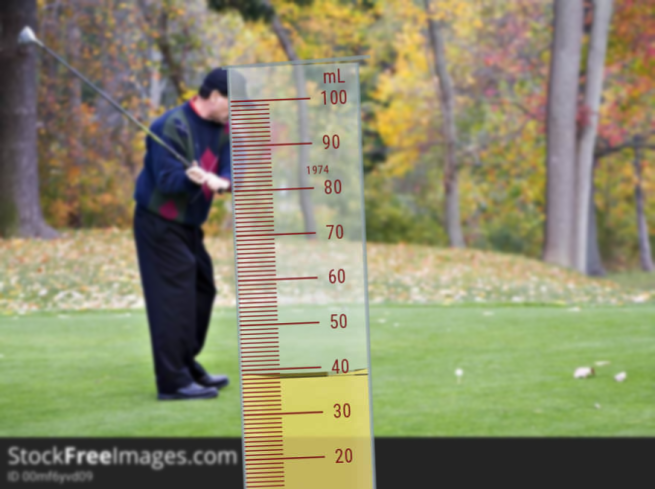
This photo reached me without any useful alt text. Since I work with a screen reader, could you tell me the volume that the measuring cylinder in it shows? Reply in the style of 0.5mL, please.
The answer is 38mL
